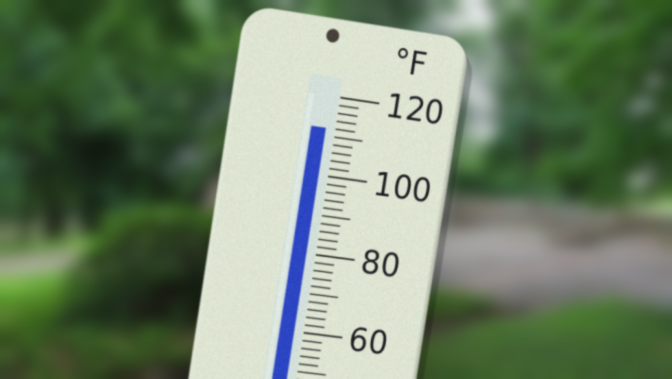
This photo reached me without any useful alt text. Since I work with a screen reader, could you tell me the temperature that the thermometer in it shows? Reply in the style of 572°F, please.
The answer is 112°F
